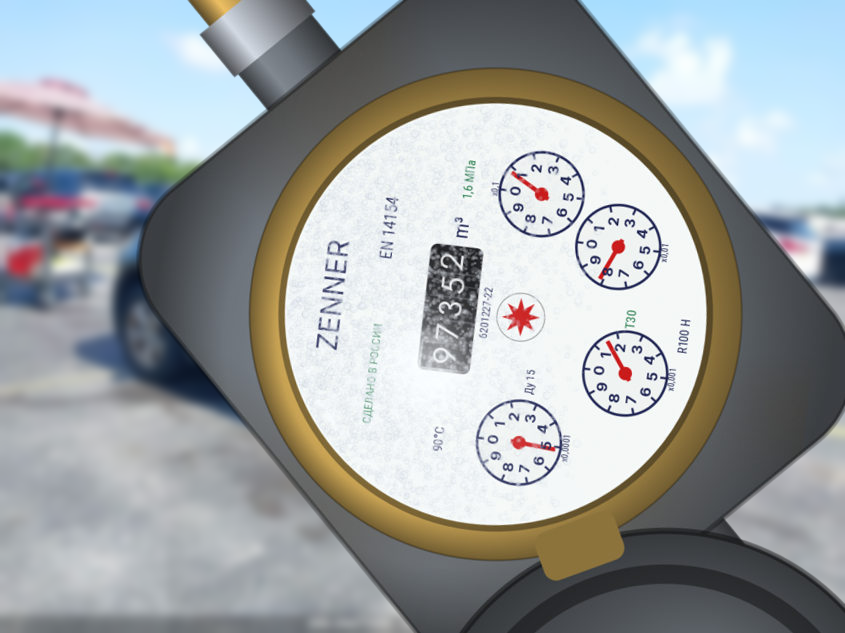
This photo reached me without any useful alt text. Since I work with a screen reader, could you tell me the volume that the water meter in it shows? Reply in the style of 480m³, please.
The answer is 97352.0815m³
